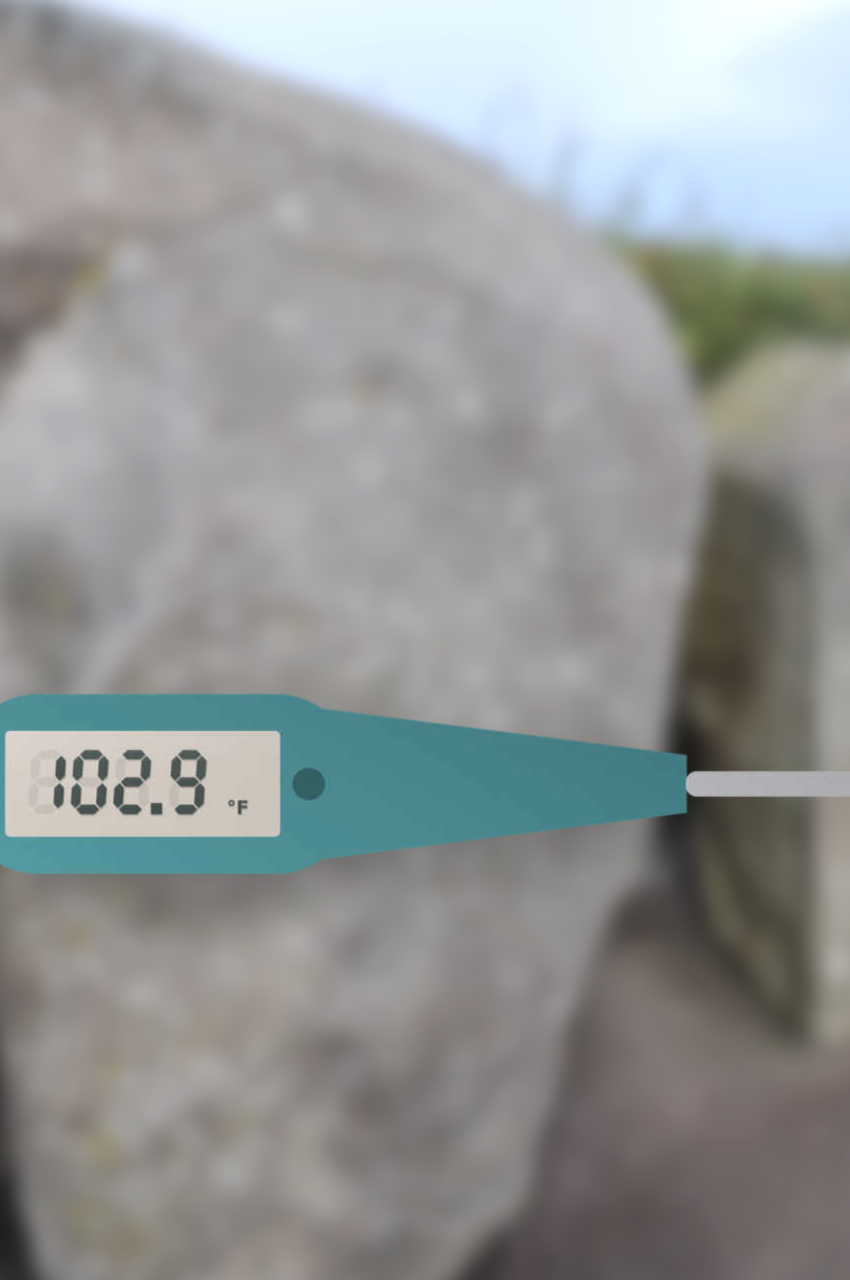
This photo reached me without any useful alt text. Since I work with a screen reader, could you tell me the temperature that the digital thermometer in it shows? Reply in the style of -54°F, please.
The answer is 102.9°F
